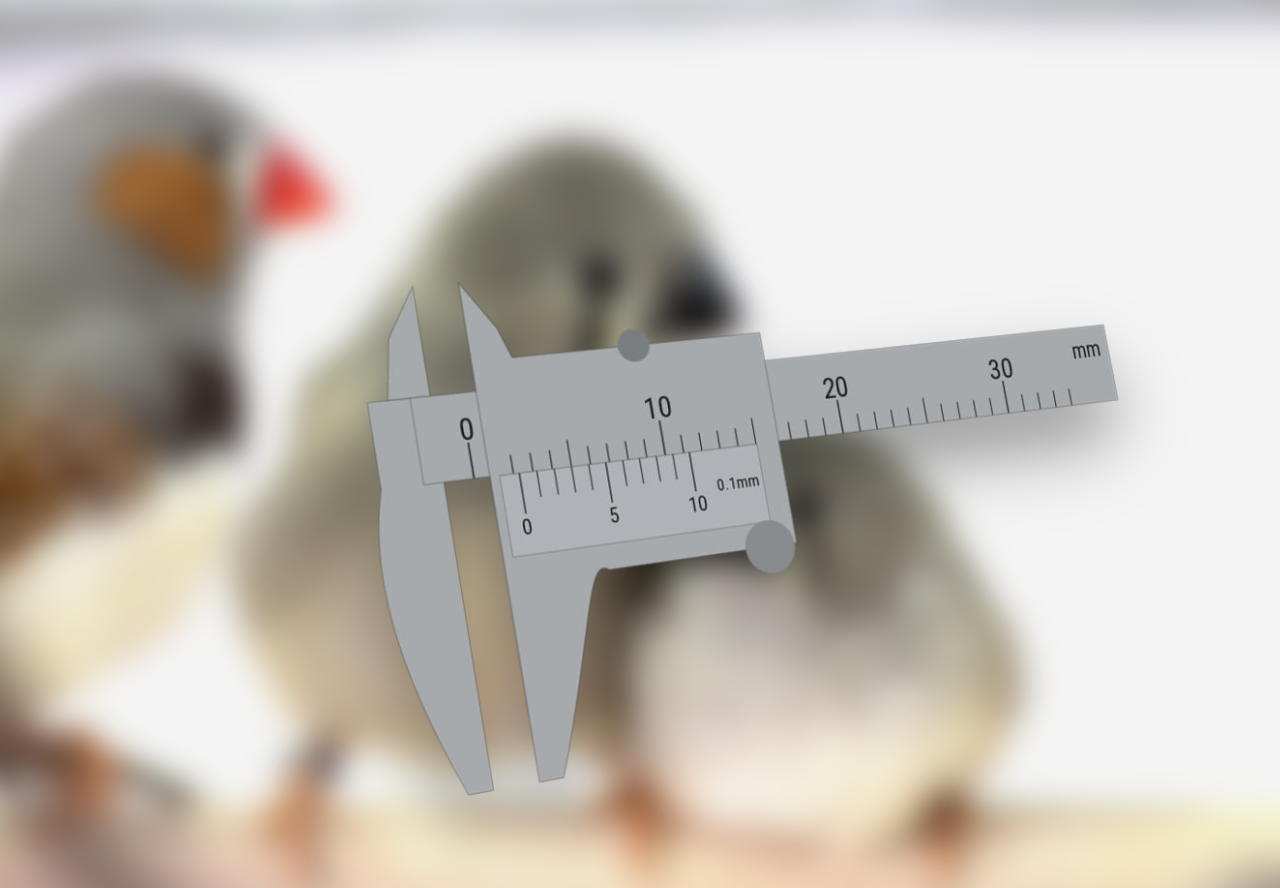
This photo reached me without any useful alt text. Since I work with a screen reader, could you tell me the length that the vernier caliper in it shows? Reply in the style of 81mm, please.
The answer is 2.3mm
